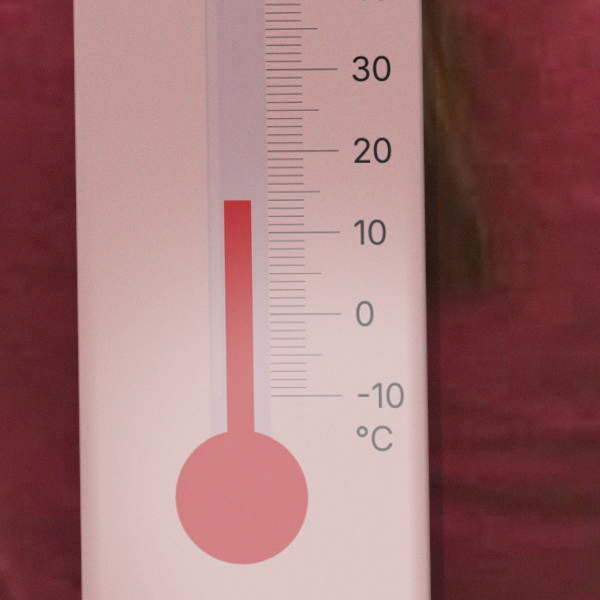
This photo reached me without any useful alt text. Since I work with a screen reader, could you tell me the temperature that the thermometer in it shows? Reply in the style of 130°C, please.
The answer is 14°C
